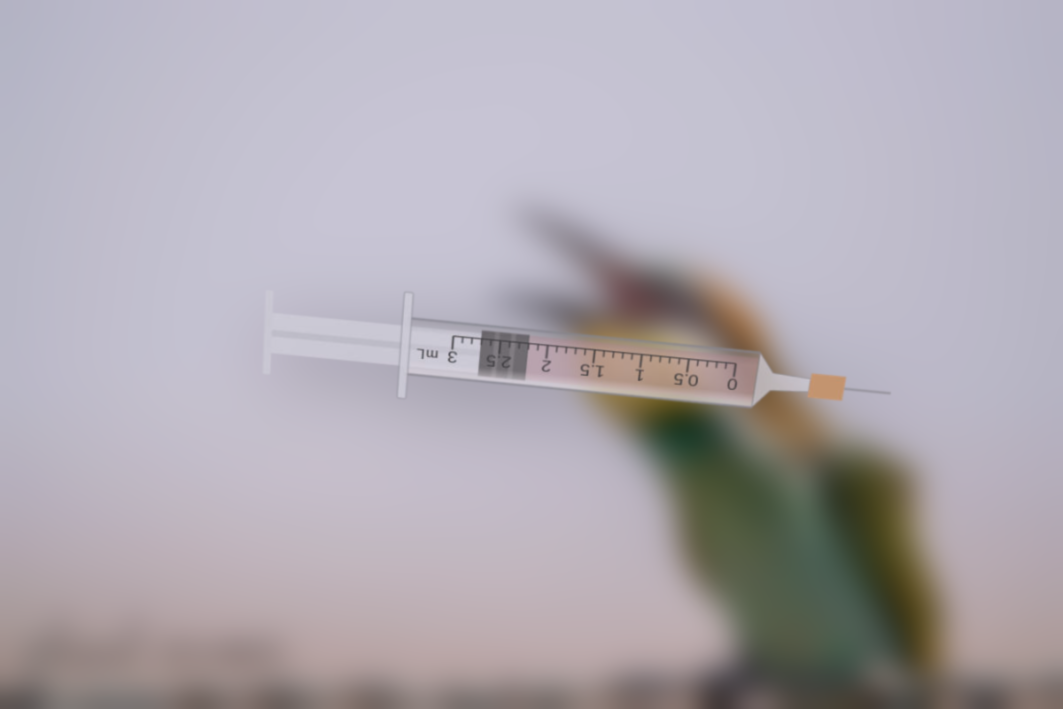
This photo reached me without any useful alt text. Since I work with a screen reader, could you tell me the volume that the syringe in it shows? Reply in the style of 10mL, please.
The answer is 2.2mL
